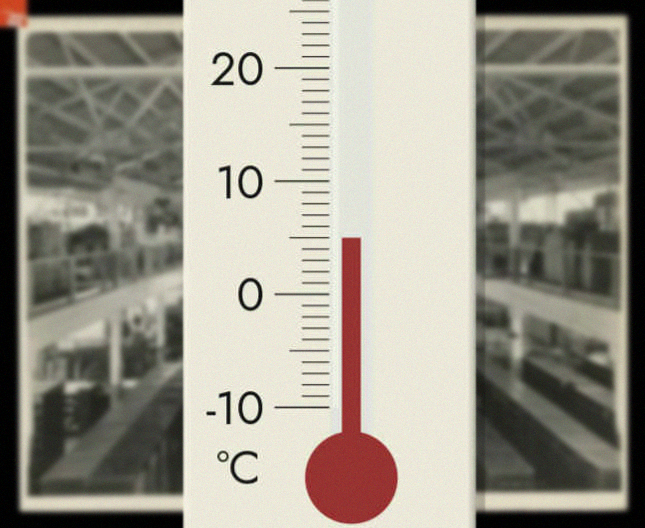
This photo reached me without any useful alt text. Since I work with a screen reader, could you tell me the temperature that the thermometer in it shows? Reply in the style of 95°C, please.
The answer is 5°C
